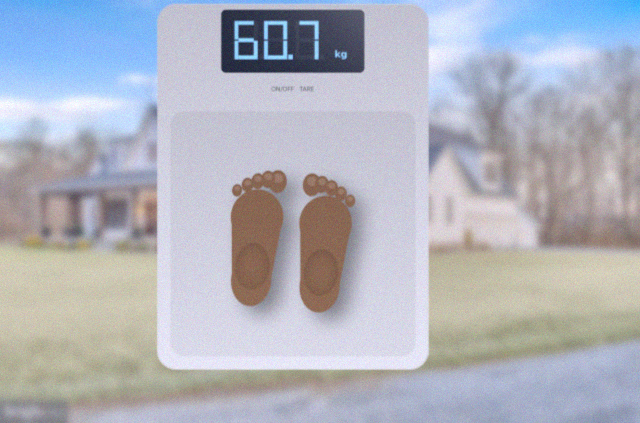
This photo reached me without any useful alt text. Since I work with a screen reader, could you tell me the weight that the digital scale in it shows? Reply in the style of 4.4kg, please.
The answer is 60.7kg
